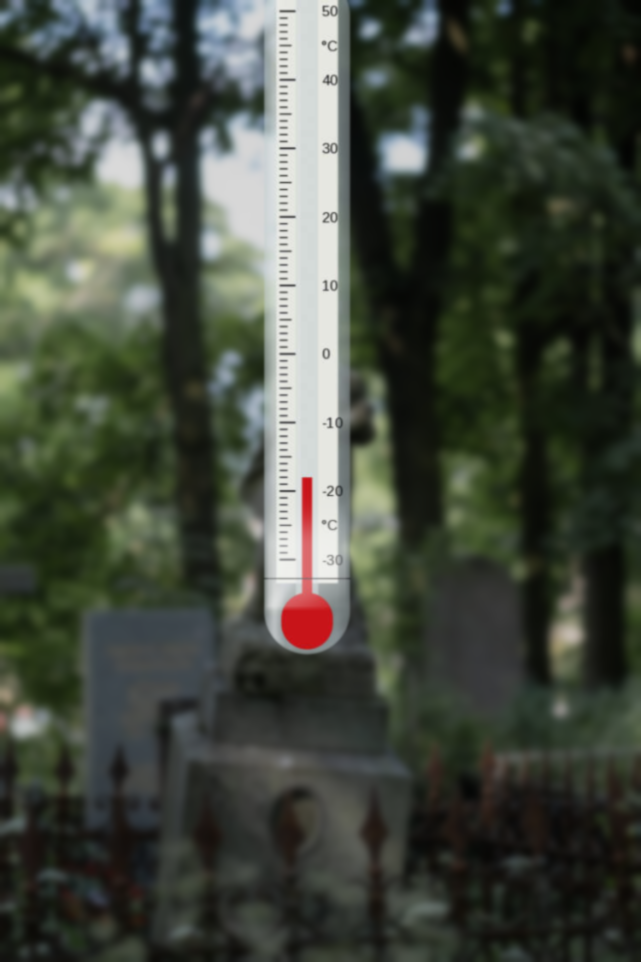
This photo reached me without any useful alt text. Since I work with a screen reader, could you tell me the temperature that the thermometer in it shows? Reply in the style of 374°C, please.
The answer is -18°C
